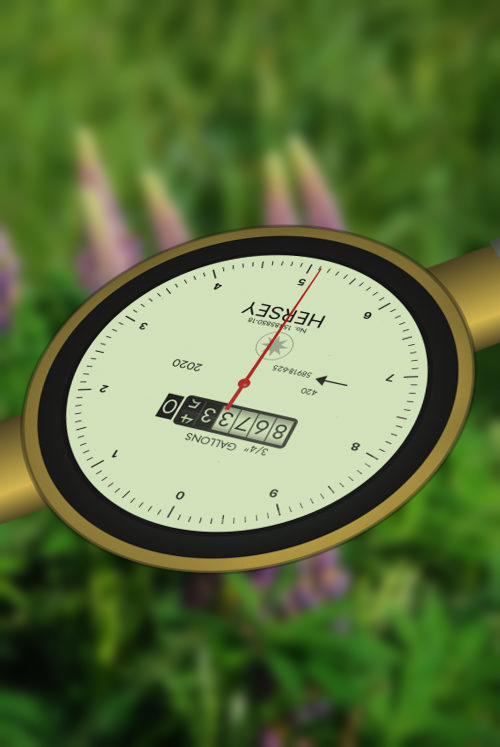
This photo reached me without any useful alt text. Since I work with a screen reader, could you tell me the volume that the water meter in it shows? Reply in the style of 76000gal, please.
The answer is 8673345.1gal
